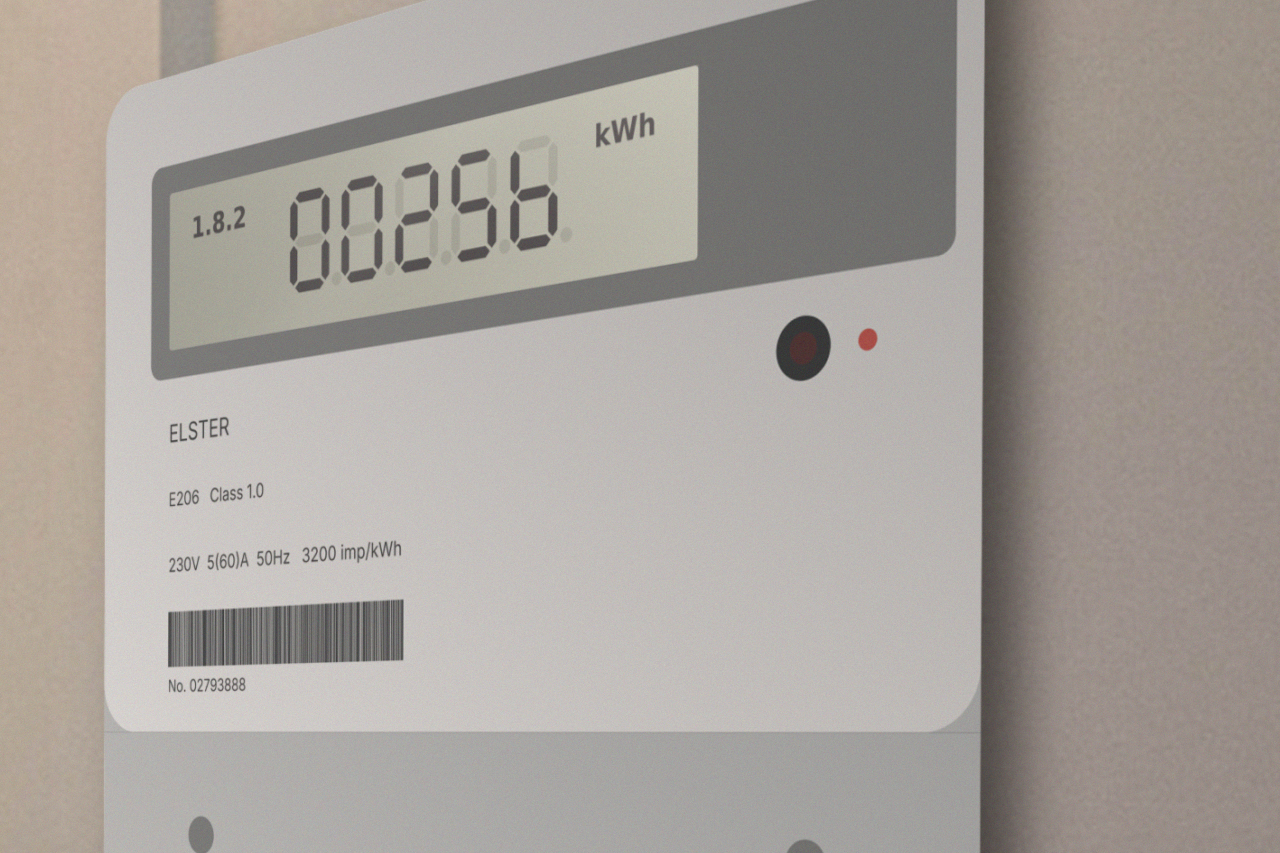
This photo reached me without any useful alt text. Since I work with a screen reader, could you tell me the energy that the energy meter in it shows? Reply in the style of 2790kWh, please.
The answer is 256kWh
